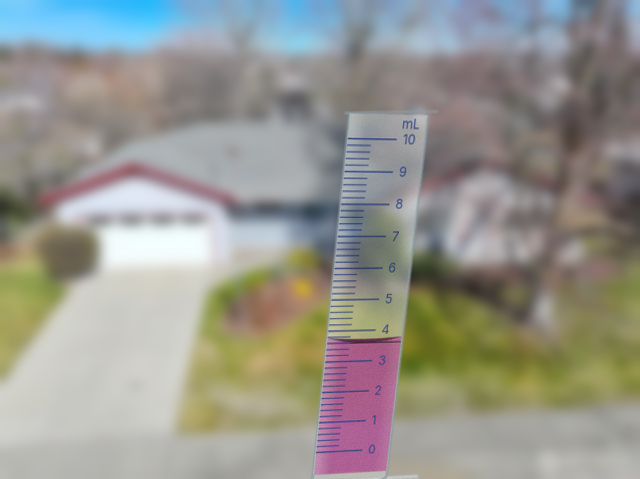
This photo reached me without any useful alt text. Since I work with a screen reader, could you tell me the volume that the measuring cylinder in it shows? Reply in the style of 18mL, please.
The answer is 3.6mL
